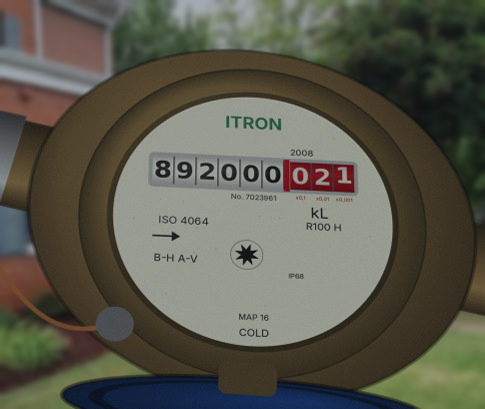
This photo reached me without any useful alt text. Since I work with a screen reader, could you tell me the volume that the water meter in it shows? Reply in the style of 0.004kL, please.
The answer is 892000.021kL
